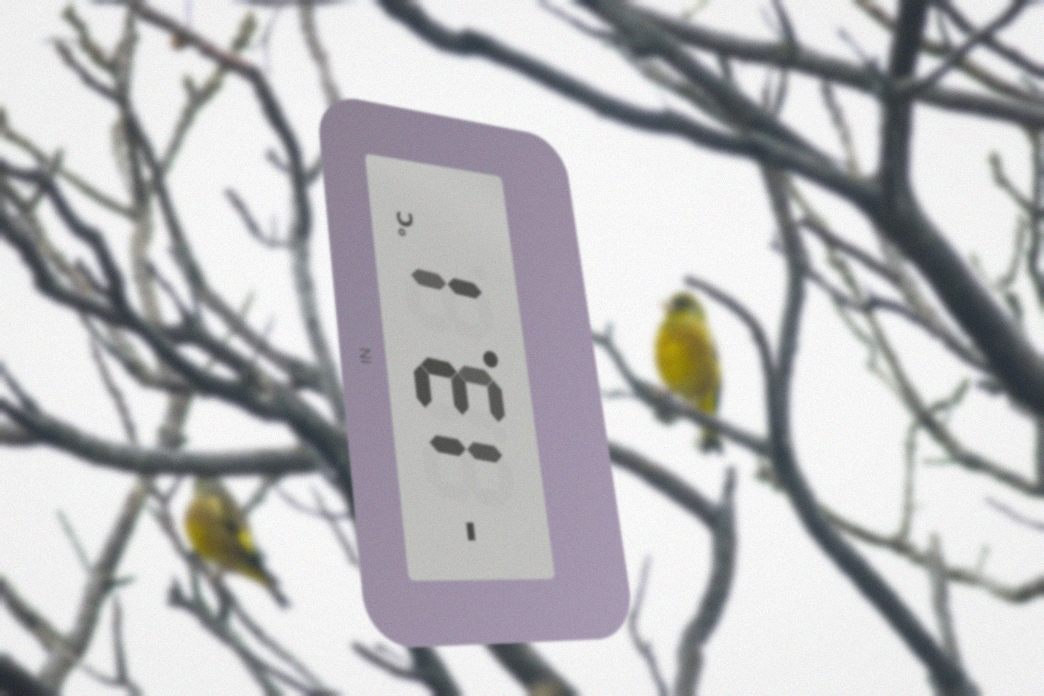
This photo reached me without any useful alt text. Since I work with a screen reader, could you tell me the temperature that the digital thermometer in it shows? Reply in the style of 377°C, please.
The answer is -13.1°C
